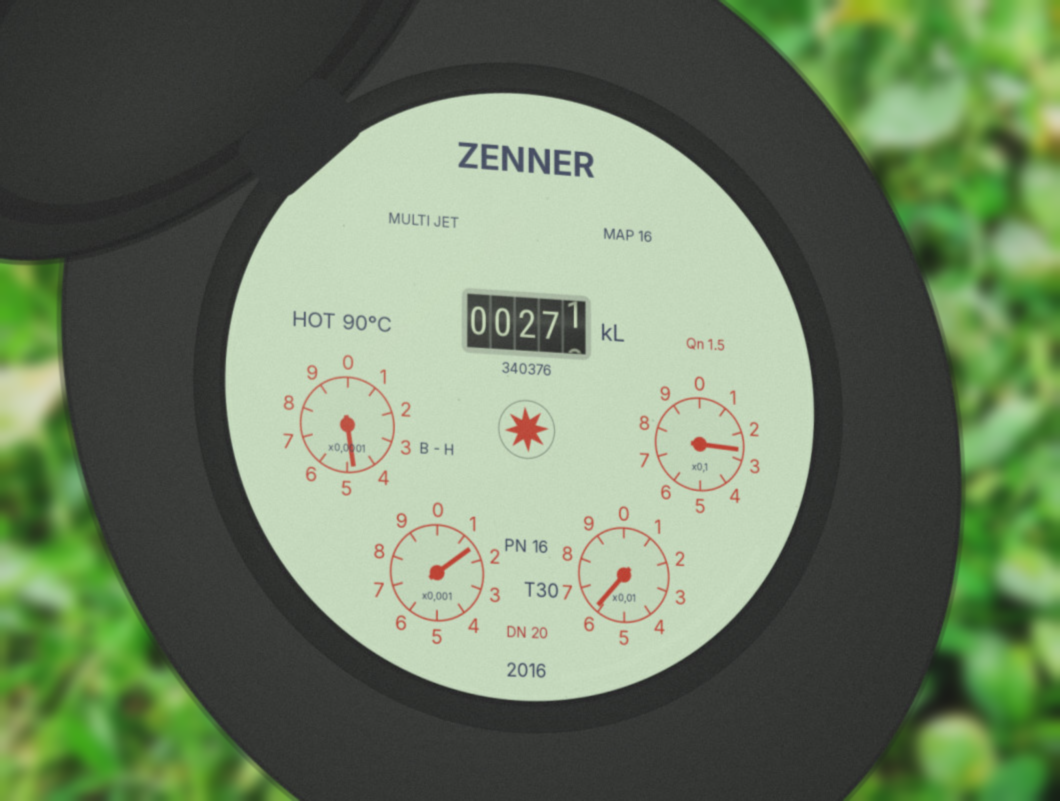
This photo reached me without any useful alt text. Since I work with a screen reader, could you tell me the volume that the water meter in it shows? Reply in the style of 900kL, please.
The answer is 271.2614kL
